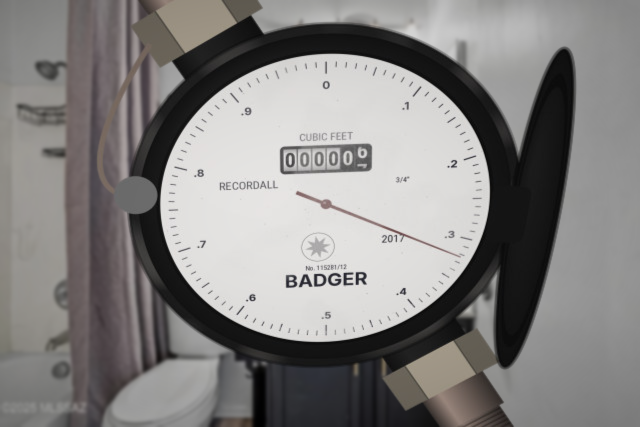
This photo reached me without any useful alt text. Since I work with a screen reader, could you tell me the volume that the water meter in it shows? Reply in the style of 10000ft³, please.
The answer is 6.32ft³
